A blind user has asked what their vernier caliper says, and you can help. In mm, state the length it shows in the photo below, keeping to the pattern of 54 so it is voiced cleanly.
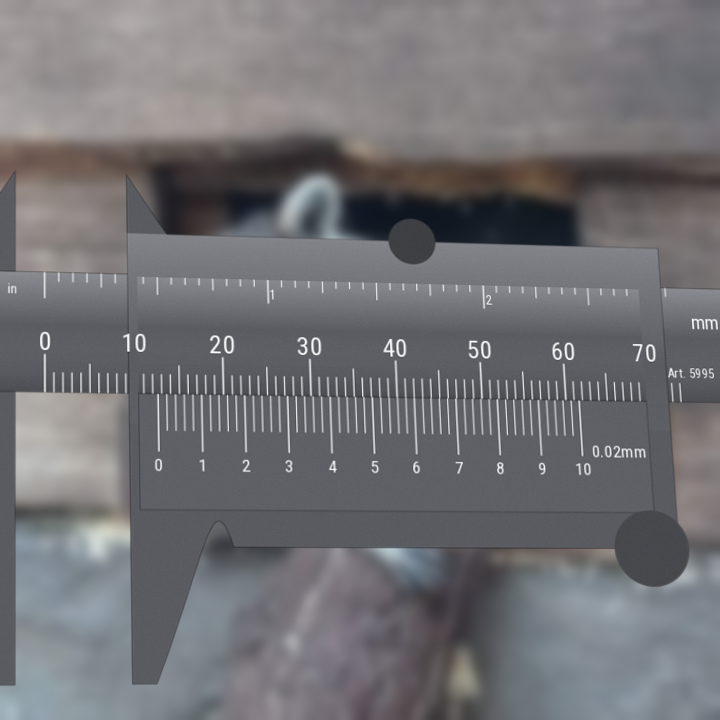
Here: 12.6
